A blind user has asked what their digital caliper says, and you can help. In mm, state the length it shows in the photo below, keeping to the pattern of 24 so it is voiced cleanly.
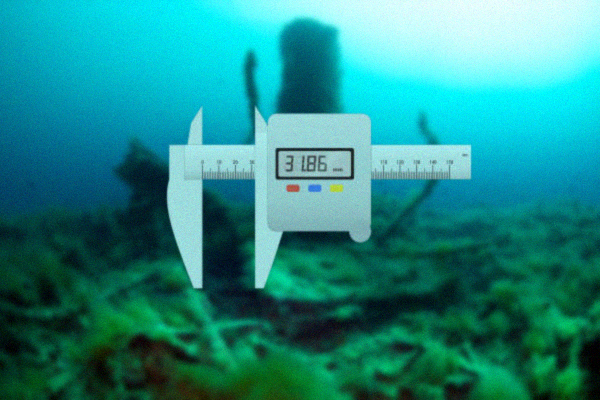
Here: 31.86
